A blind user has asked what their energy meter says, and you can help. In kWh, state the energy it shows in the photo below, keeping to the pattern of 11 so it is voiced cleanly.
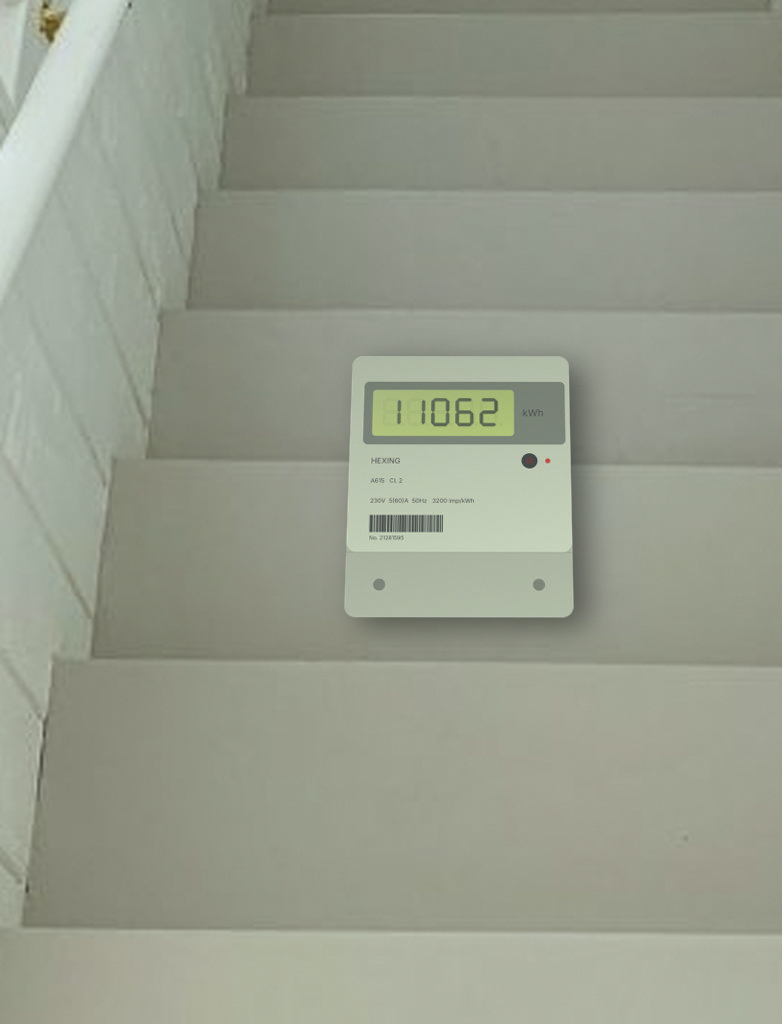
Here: 11062
